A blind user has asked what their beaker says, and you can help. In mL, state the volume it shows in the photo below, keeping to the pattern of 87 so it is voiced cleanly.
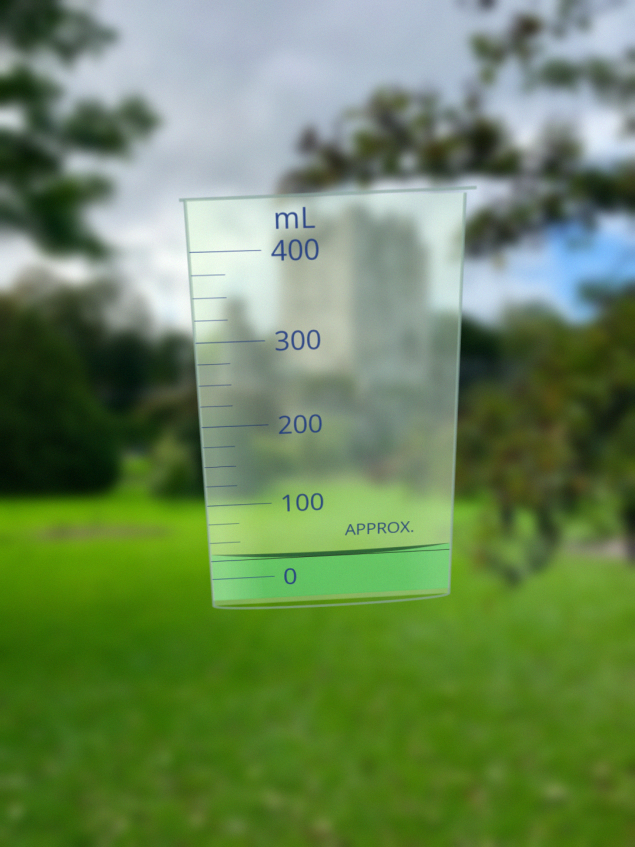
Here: 25
